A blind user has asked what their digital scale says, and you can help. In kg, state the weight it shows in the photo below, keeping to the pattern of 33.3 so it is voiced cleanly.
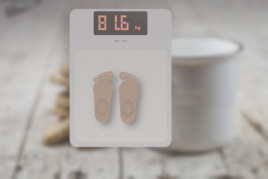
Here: 81.6
